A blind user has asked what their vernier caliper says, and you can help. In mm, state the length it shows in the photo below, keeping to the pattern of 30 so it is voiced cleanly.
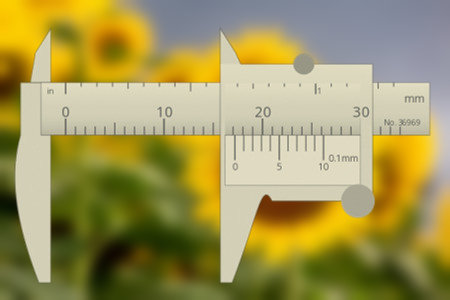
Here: 17.2
